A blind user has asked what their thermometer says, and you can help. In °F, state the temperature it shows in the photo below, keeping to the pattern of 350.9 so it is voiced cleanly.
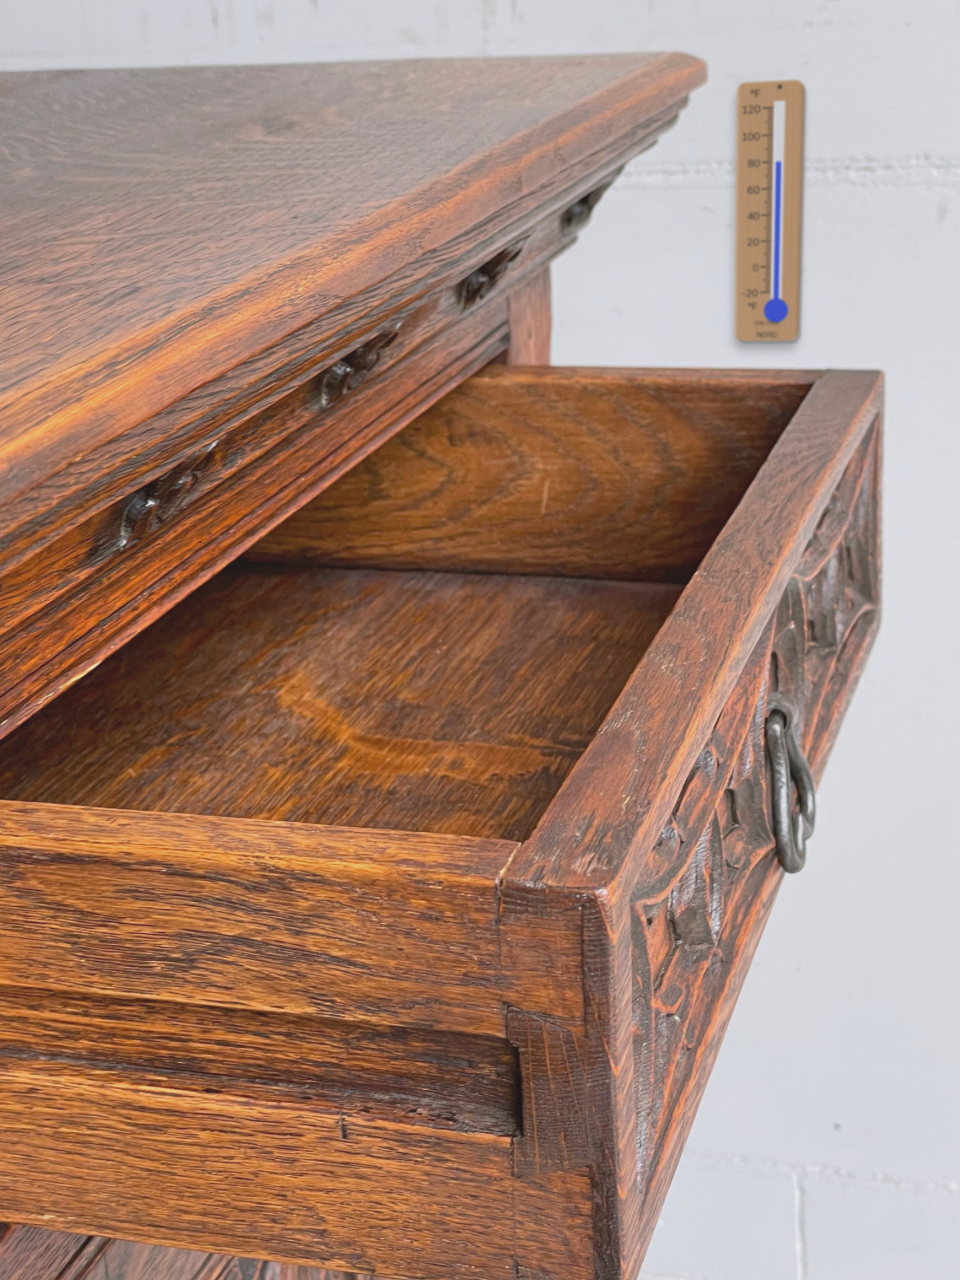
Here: 80
